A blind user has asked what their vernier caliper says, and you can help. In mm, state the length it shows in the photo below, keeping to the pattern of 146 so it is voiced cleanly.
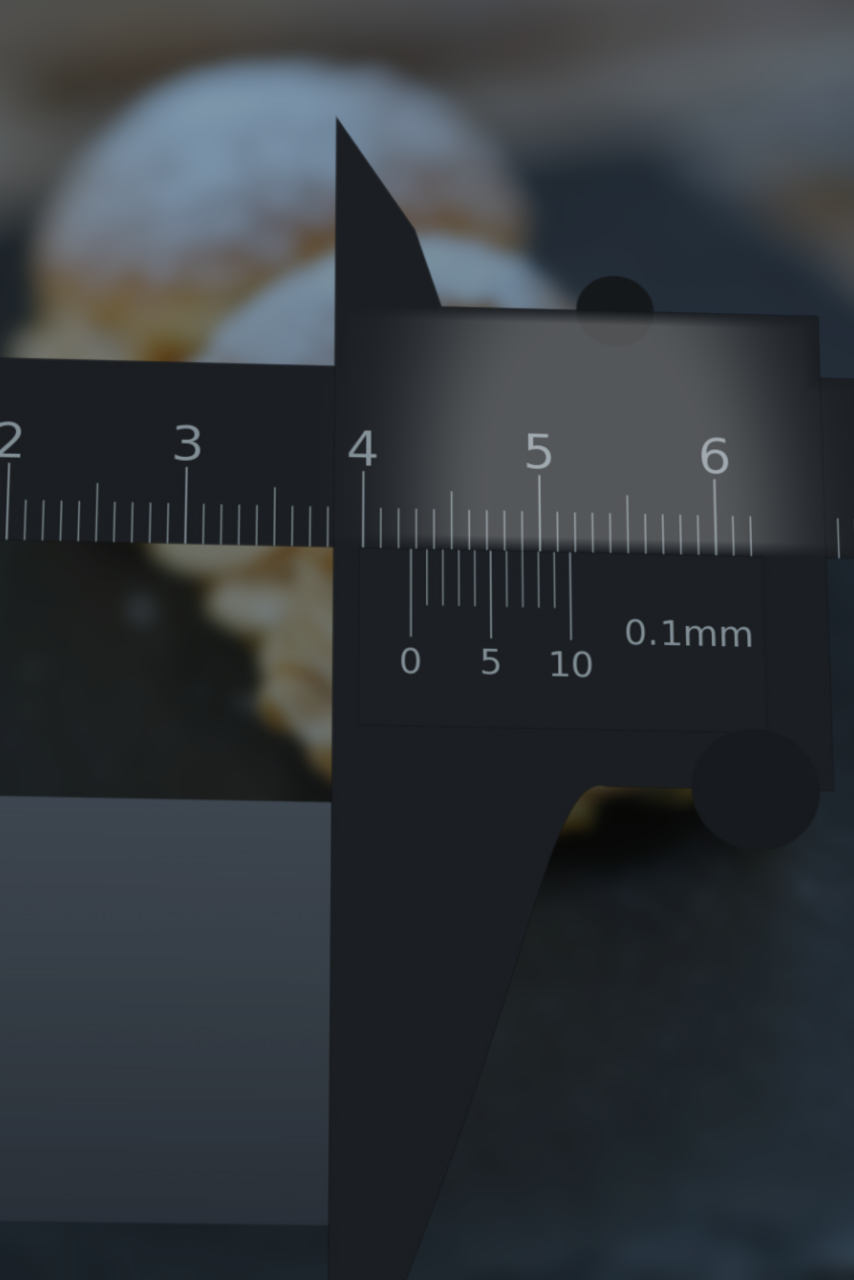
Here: 42.7
